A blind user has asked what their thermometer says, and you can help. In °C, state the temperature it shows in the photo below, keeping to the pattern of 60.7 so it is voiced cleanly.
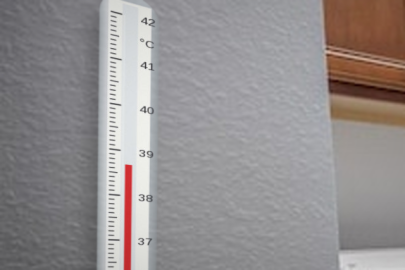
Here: 38.7
